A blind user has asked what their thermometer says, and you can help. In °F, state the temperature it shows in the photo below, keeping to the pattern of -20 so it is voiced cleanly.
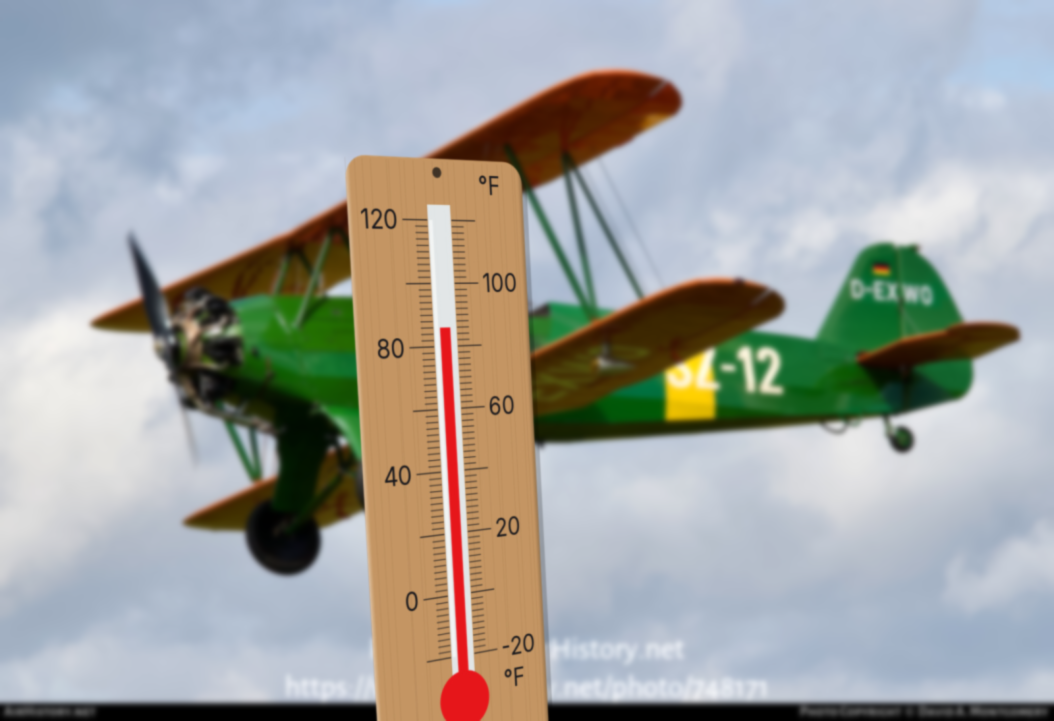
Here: 86
